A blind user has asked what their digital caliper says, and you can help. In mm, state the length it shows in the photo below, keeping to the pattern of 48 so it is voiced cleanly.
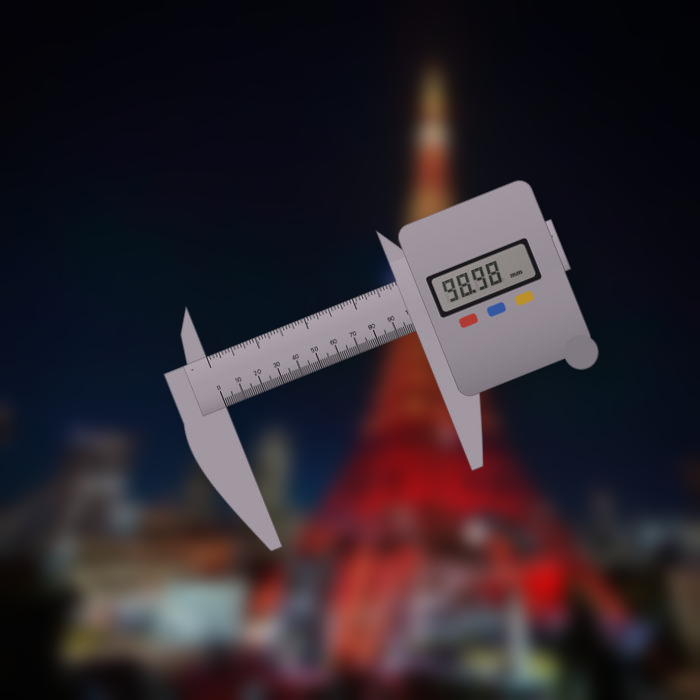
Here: 98.98
